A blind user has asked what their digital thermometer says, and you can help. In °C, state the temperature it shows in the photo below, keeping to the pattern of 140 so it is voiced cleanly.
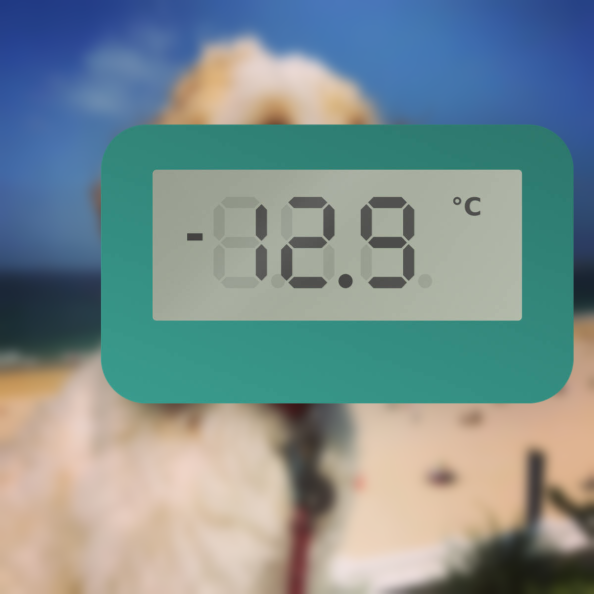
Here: -12.9
